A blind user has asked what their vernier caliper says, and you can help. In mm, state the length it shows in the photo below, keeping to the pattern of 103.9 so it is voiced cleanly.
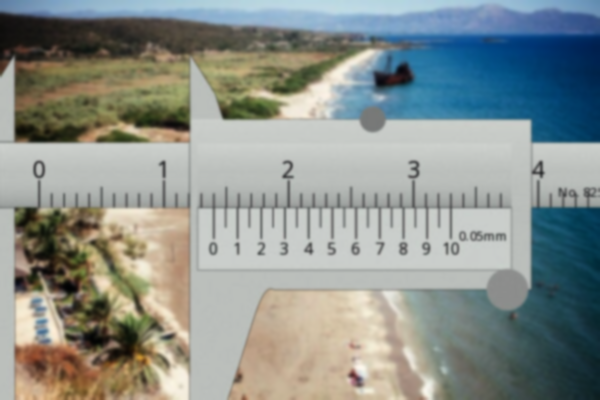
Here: 14.0
